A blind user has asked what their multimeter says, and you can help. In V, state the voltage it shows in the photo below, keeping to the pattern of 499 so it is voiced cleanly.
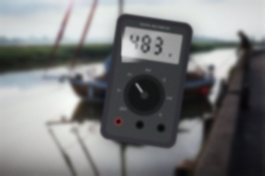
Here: 483
